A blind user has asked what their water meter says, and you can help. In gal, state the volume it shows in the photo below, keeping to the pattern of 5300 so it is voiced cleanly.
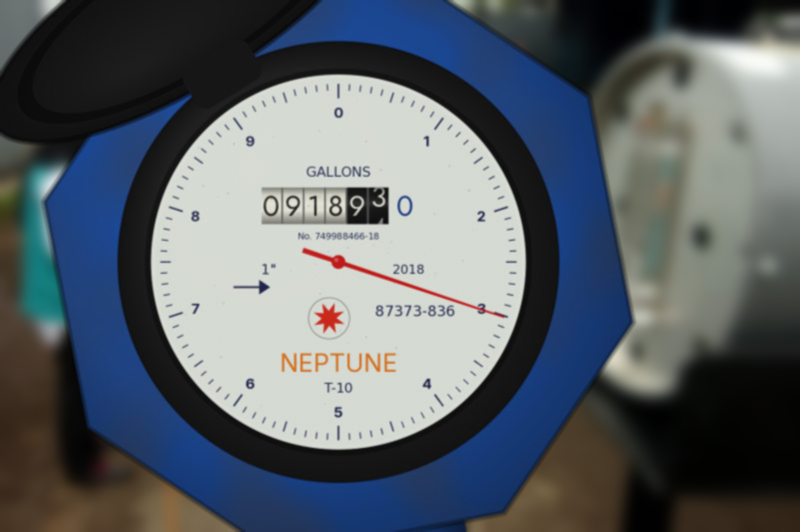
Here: 918933.0
